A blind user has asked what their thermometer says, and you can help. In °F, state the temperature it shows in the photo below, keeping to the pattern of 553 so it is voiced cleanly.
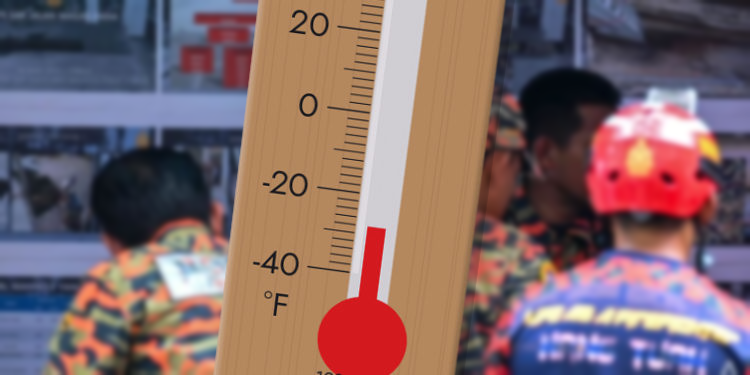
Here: -28
